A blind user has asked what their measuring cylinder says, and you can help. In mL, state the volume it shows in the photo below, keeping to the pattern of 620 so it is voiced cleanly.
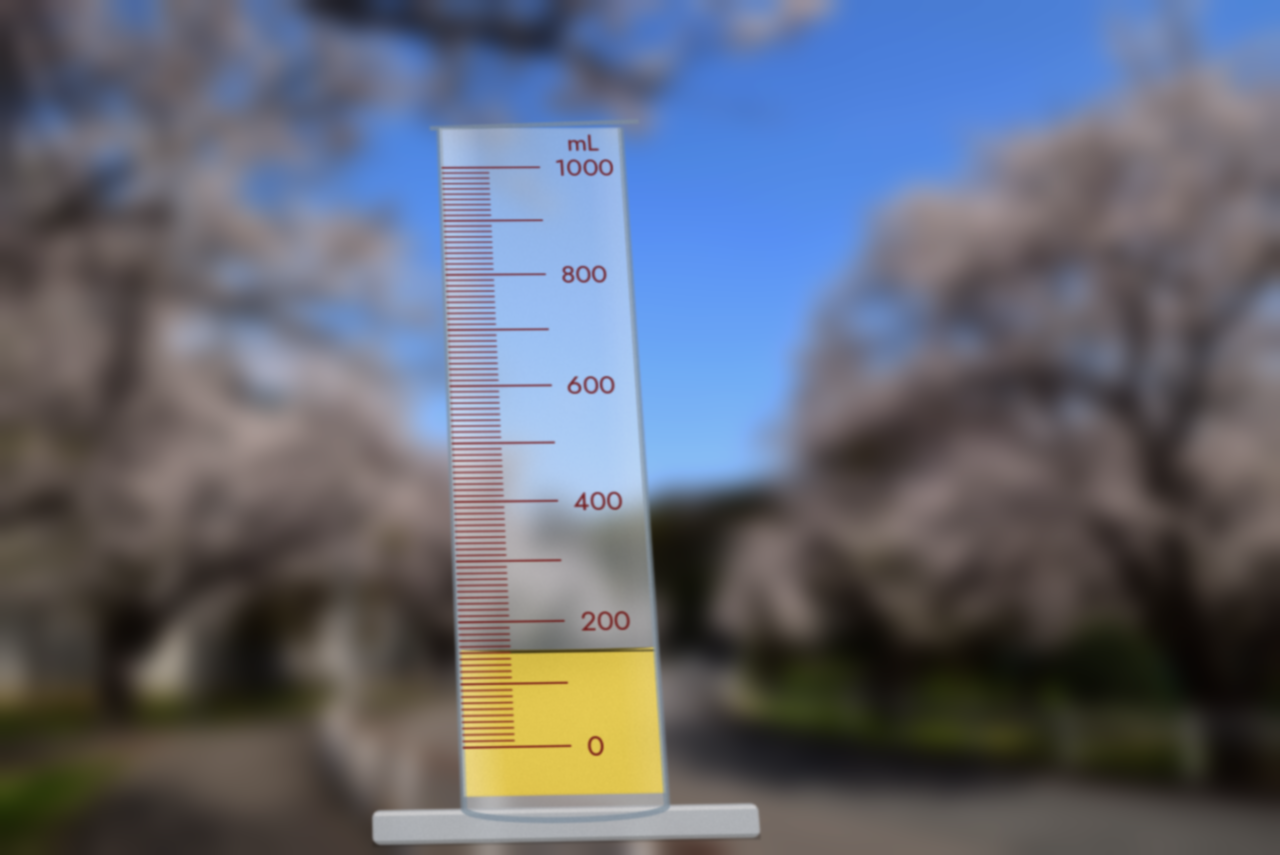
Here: 150
